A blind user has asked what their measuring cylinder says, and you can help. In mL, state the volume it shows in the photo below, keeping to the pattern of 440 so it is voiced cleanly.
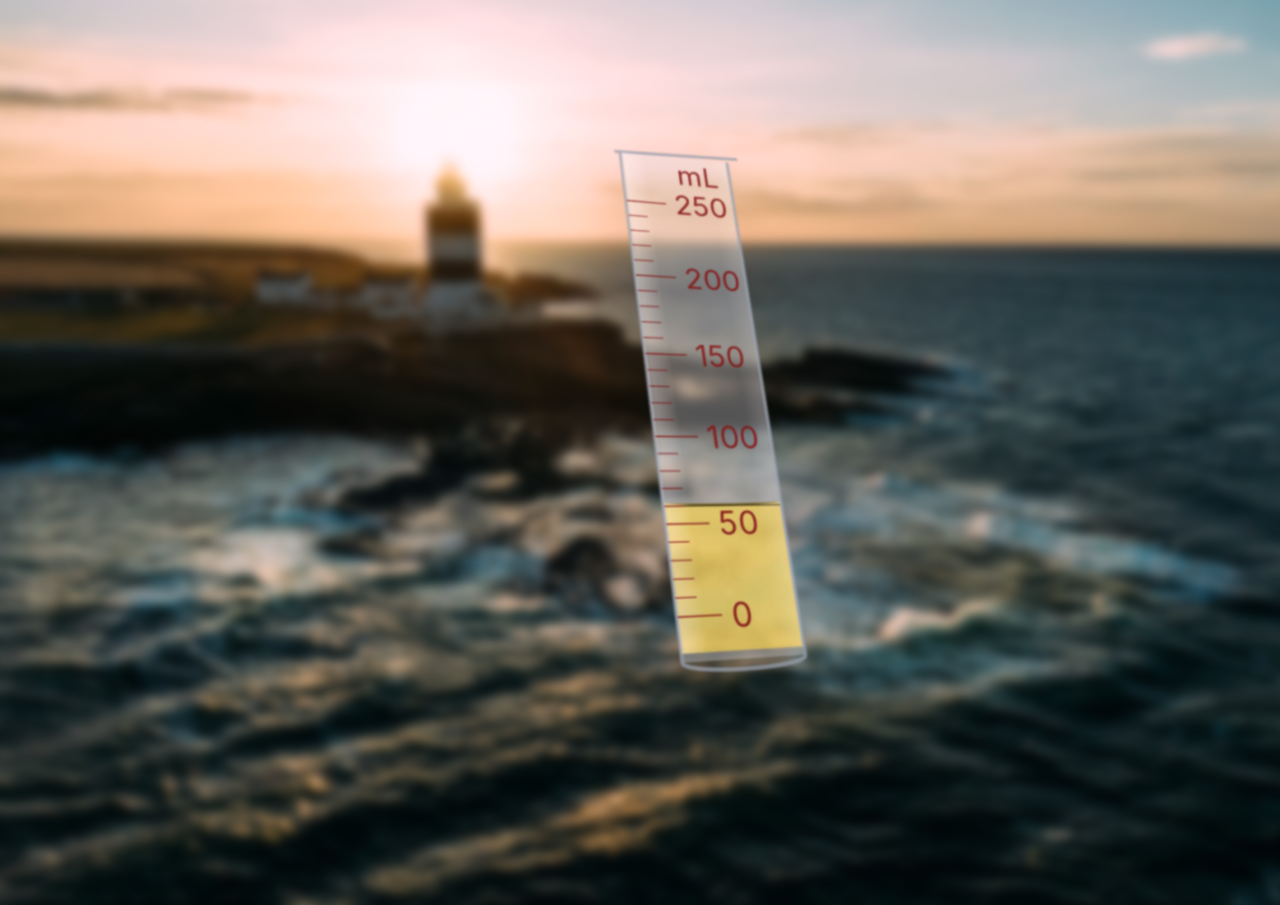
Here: 60
